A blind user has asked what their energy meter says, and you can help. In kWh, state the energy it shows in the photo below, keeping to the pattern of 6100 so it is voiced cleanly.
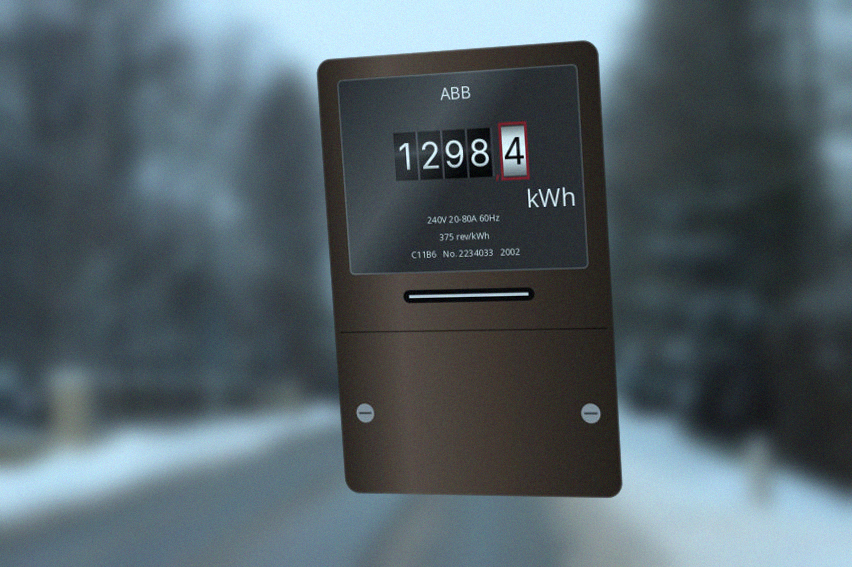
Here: 1298.4
